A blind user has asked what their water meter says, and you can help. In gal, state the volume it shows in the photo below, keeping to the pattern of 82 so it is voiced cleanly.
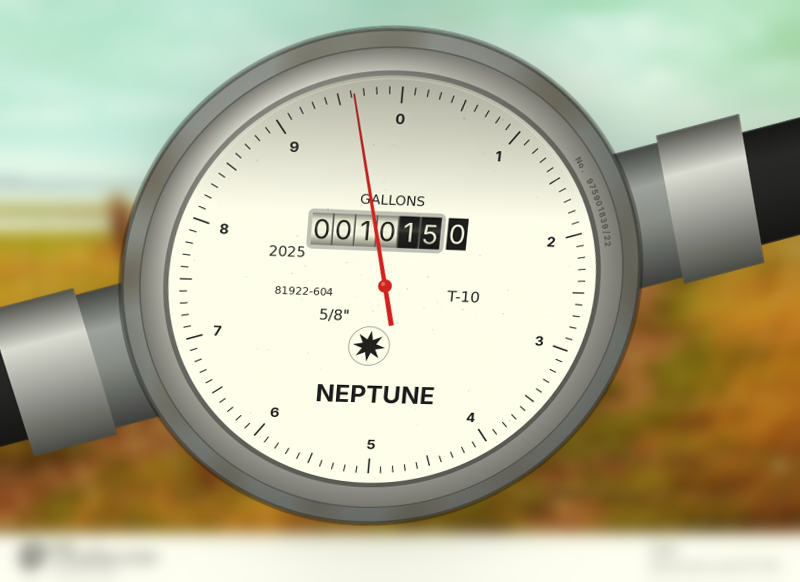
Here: 10149.6
